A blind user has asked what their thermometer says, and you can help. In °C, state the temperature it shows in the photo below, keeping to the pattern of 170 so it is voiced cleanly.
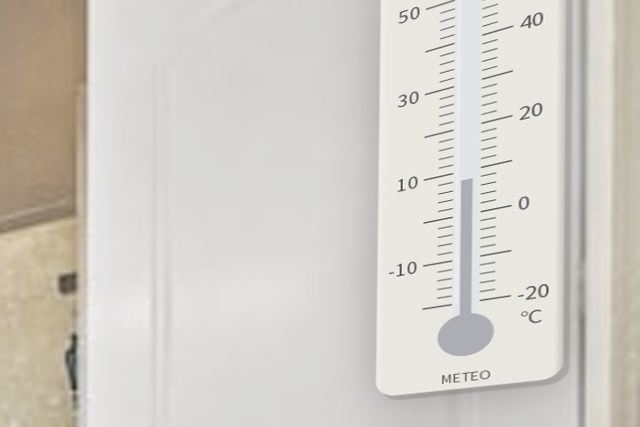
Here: 8
